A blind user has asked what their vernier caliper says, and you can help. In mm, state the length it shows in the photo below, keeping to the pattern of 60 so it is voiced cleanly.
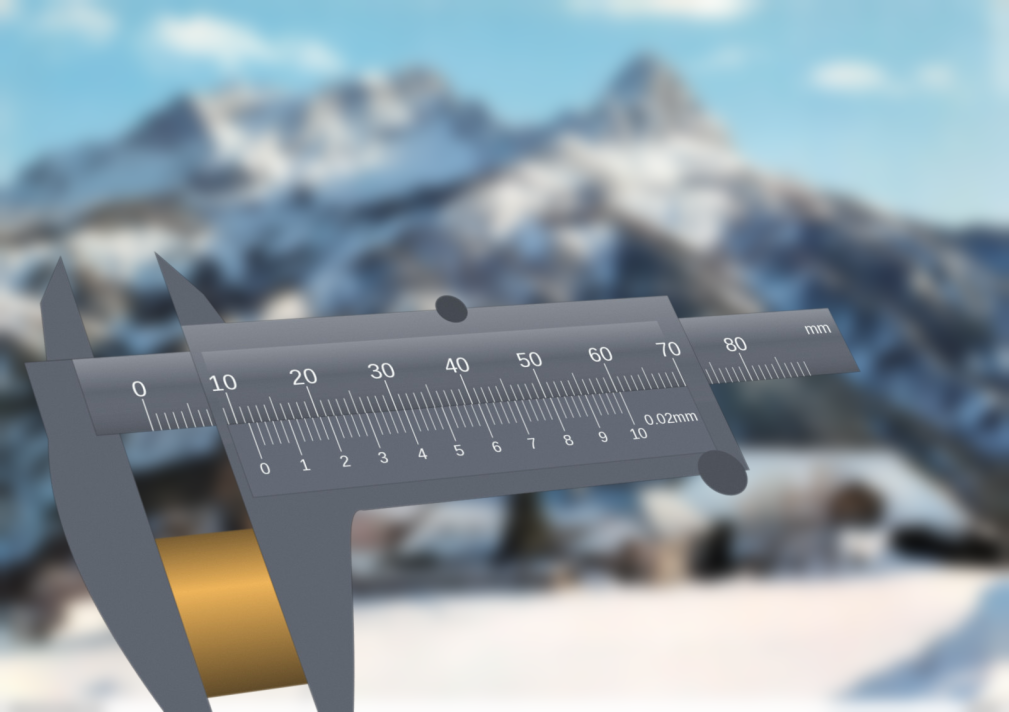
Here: 11.4
